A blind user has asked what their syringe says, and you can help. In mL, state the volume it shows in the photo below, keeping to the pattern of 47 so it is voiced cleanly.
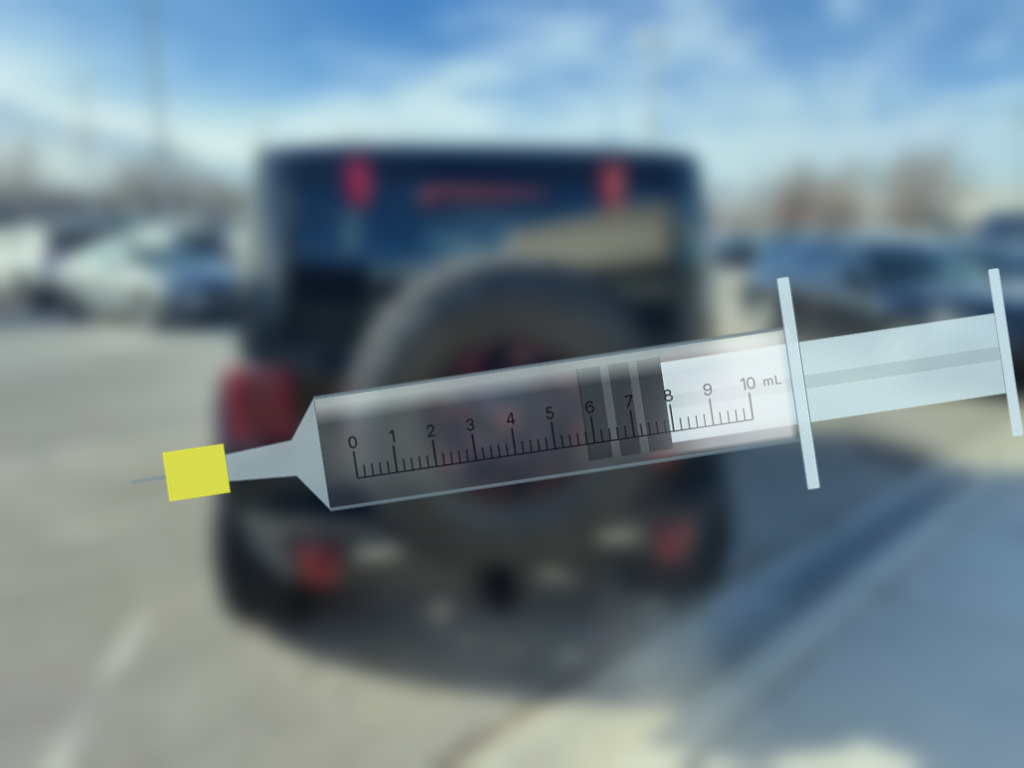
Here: 5.8
